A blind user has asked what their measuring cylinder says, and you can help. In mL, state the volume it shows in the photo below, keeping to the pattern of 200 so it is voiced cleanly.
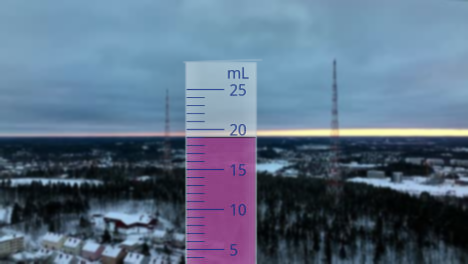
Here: 19
